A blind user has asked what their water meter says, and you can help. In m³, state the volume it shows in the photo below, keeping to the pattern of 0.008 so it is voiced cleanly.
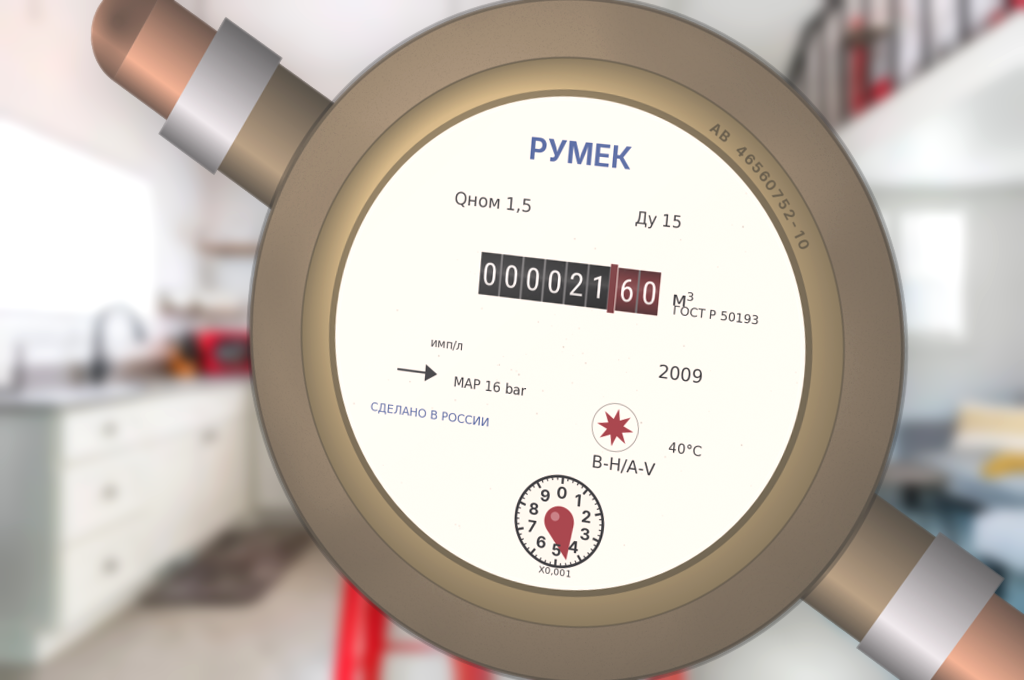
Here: 21.604
